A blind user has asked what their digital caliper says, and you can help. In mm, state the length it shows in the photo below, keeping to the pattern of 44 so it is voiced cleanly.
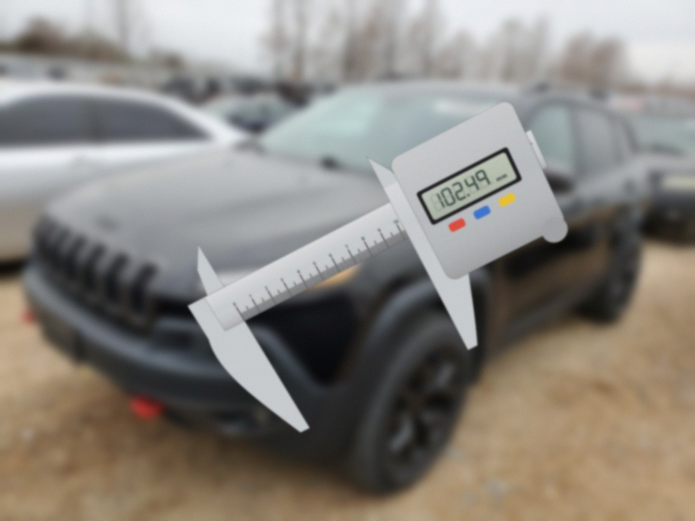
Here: 102.49
